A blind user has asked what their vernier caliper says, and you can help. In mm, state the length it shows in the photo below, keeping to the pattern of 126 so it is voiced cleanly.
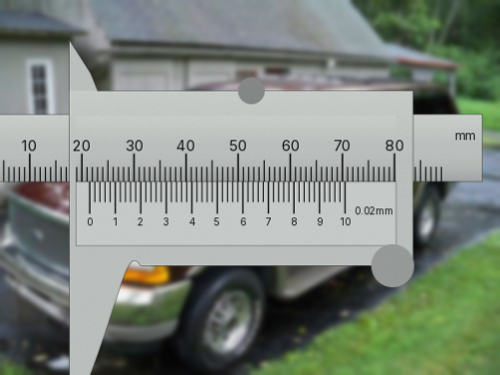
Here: 21.5
